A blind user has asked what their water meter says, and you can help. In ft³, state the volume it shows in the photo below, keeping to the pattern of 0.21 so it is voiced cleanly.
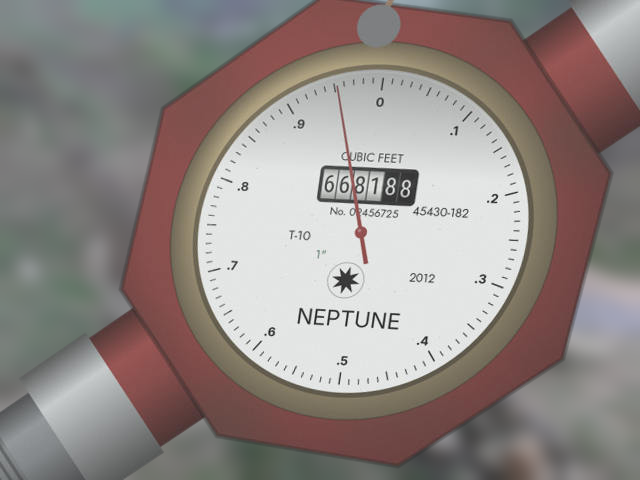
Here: 668187.95
